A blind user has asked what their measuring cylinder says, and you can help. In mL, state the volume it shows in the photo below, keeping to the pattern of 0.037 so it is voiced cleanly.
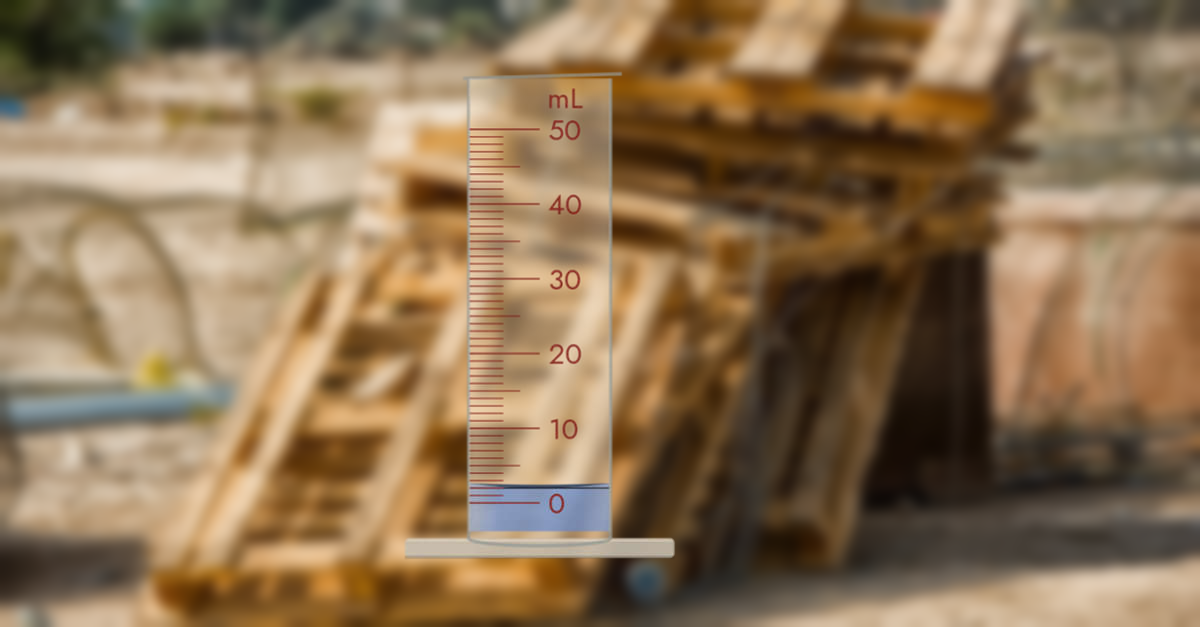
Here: 2
